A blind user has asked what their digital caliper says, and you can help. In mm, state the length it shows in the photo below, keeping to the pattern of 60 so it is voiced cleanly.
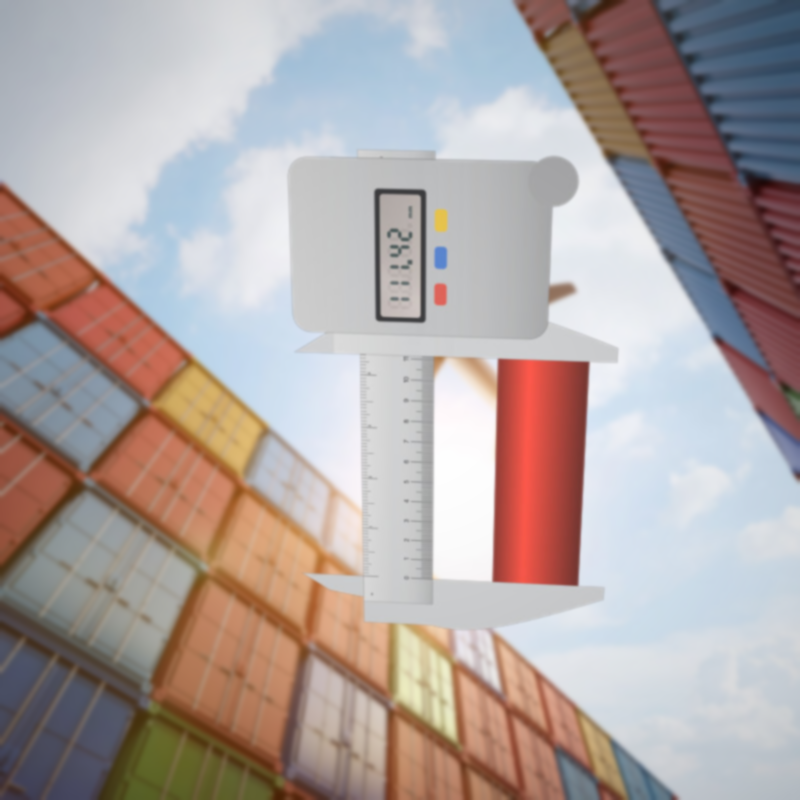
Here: 111.42
